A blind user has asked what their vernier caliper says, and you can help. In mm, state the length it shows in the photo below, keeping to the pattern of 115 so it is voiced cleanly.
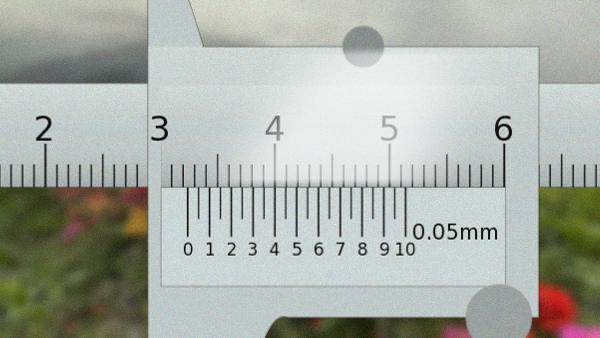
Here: 32.4
